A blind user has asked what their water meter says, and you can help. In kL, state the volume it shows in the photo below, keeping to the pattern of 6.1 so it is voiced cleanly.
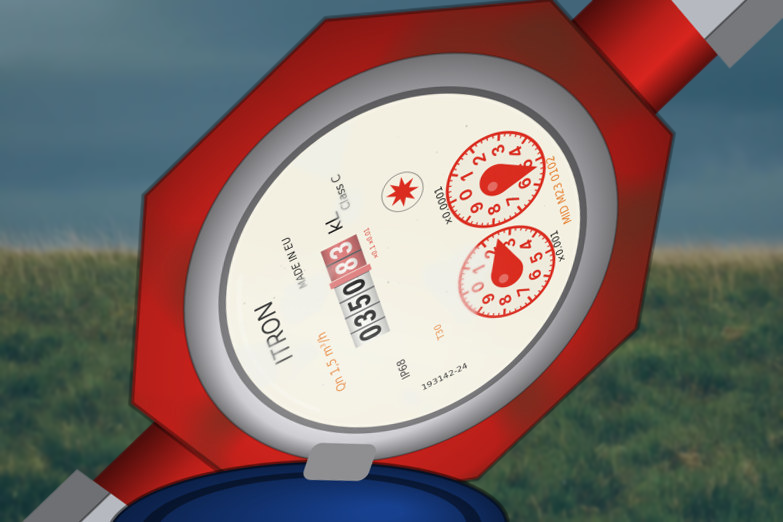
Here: 350.8325
